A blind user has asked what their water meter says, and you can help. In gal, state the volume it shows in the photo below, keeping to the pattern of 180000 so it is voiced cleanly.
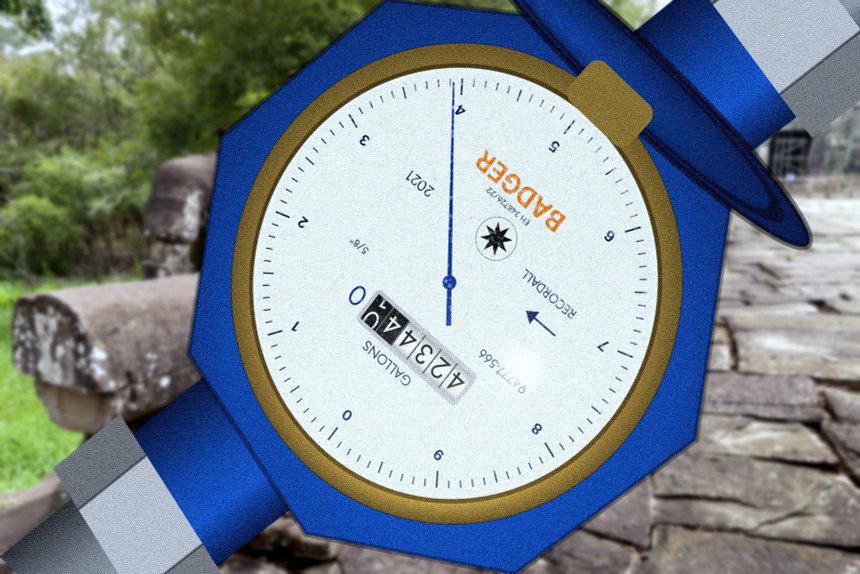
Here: 4234403.9
